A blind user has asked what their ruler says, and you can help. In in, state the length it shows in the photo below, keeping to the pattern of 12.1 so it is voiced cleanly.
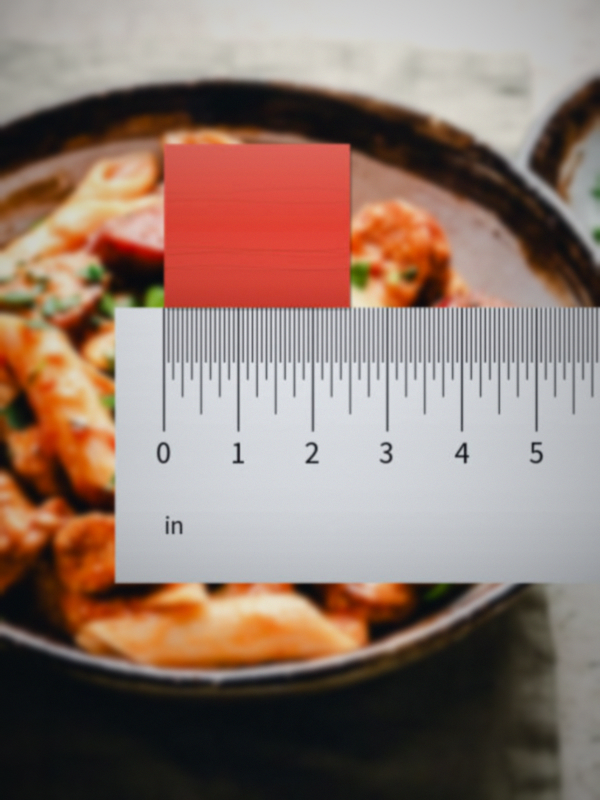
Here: 2.5
